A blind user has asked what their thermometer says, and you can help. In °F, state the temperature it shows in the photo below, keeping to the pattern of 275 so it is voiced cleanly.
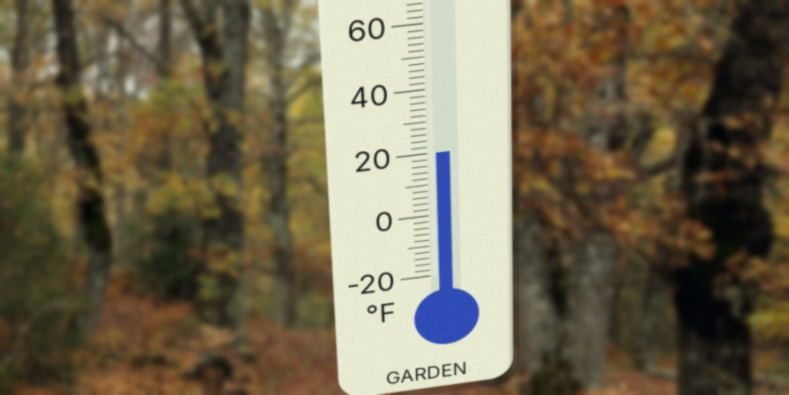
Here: 20
